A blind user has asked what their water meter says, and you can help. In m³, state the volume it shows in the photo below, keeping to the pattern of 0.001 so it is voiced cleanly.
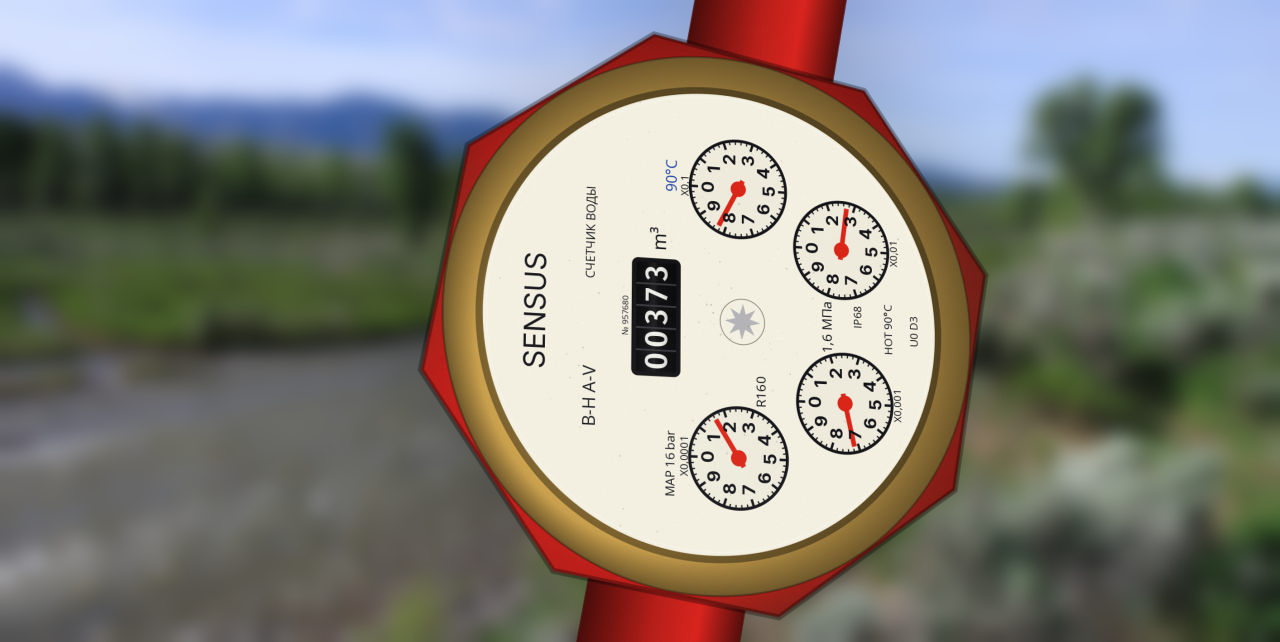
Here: 373.8271
